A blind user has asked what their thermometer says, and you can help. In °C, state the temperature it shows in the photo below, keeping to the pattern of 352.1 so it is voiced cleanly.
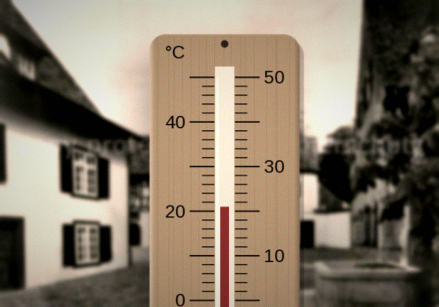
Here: 21
